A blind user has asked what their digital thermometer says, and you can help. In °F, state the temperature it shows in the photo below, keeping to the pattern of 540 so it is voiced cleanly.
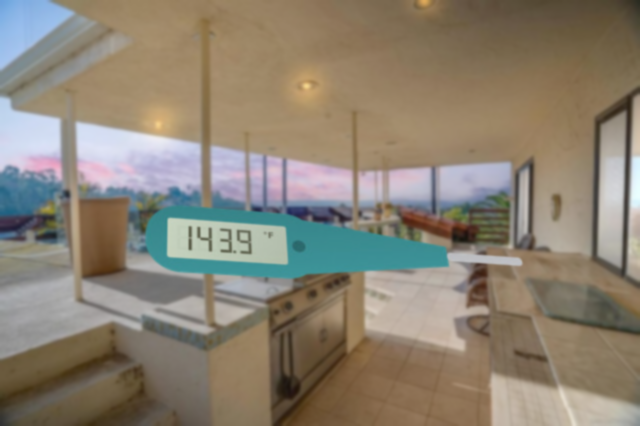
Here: 143.9
